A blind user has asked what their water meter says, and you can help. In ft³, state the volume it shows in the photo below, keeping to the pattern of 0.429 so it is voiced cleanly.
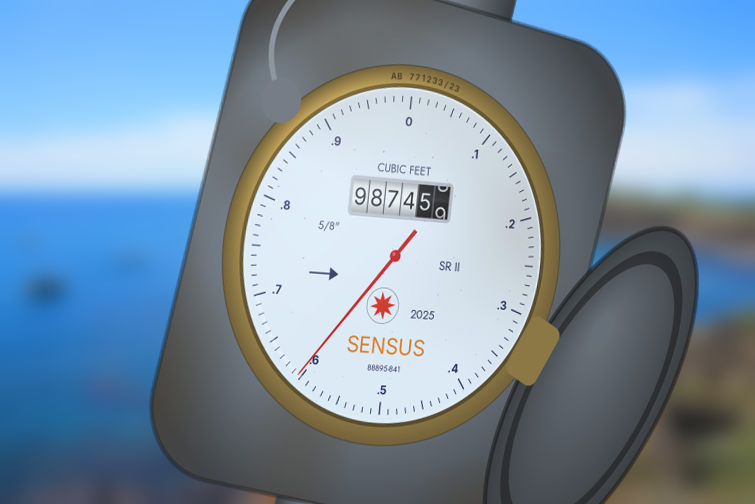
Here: 987458.60
